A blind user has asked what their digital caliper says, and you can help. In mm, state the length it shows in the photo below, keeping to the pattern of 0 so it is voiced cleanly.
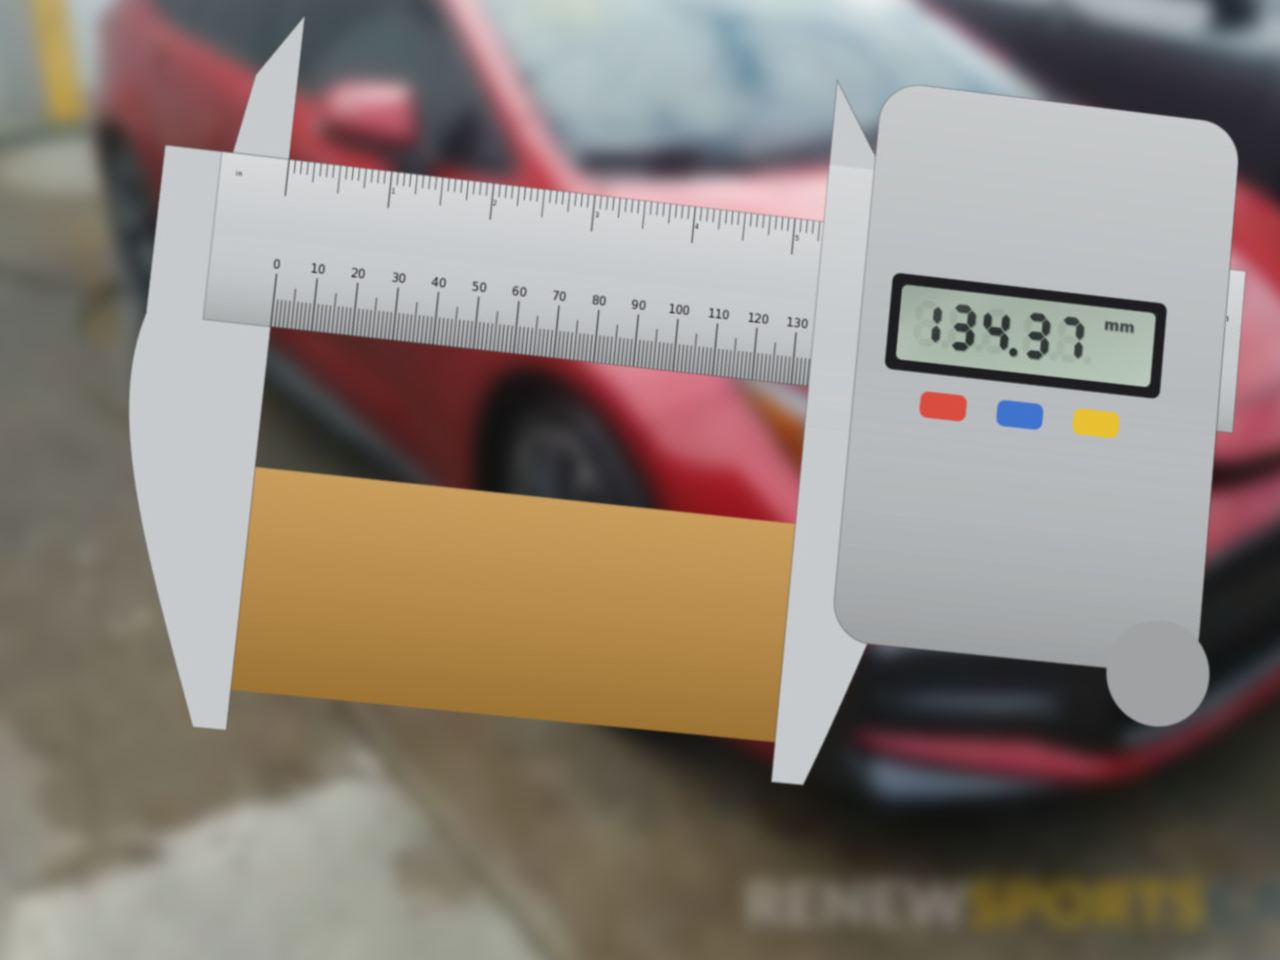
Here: 134.37
